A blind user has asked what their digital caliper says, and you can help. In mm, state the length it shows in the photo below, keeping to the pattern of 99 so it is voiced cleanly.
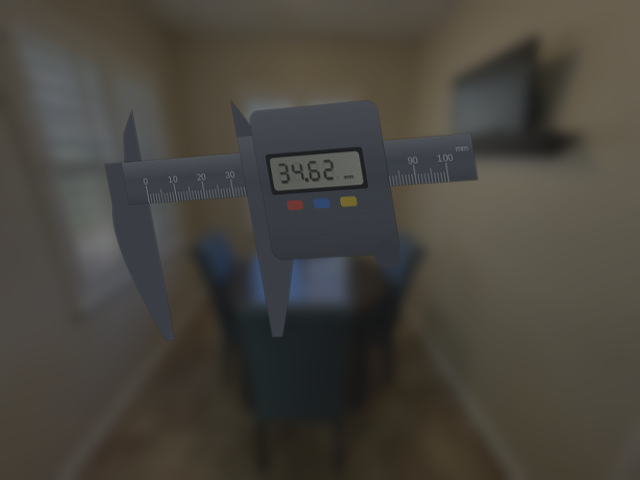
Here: 34.62
